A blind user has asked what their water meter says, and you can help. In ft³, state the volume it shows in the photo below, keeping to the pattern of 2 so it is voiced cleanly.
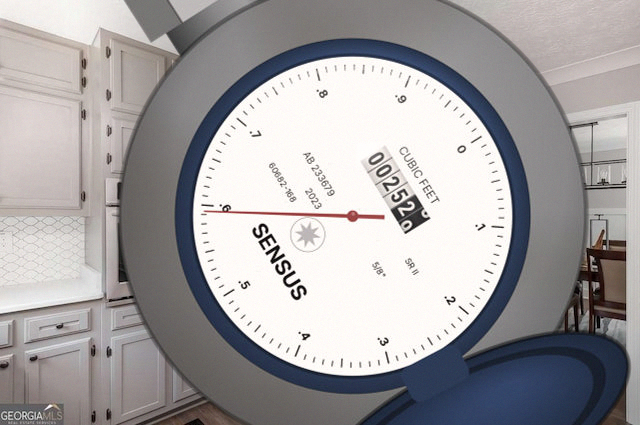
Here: 2528.59
